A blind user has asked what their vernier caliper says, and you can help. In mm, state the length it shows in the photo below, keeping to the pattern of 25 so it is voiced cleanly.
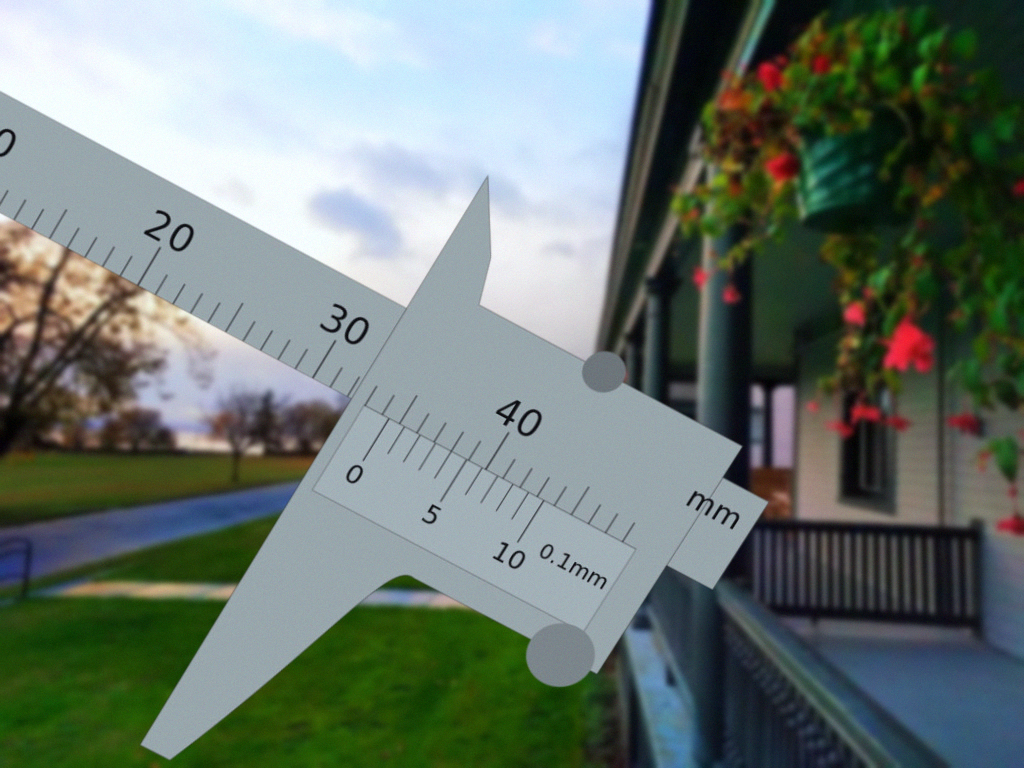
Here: 34.4
